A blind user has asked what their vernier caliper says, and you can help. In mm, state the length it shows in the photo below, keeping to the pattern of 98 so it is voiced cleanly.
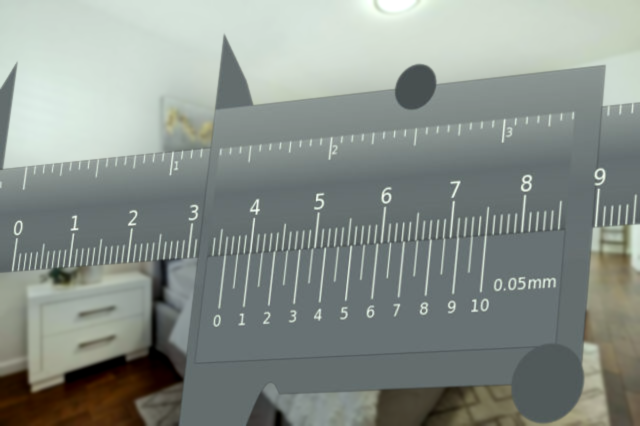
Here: 36.0
